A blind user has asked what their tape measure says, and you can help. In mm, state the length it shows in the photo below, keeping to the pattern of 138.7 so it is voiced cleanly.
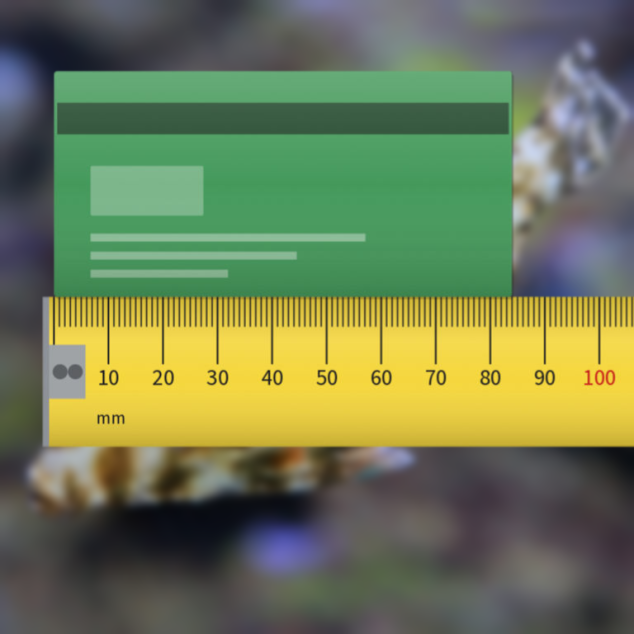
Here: 84
